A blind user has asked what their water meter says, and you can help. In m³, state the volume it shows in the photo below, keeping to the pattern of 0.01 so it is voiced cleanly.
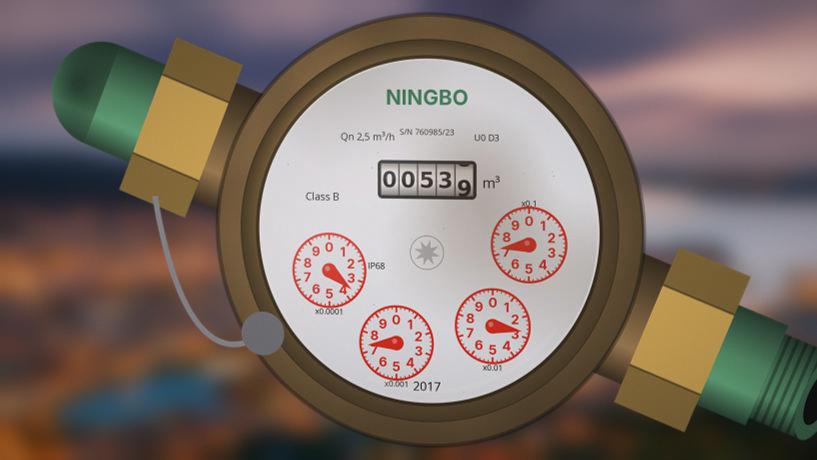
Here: 538.7273
